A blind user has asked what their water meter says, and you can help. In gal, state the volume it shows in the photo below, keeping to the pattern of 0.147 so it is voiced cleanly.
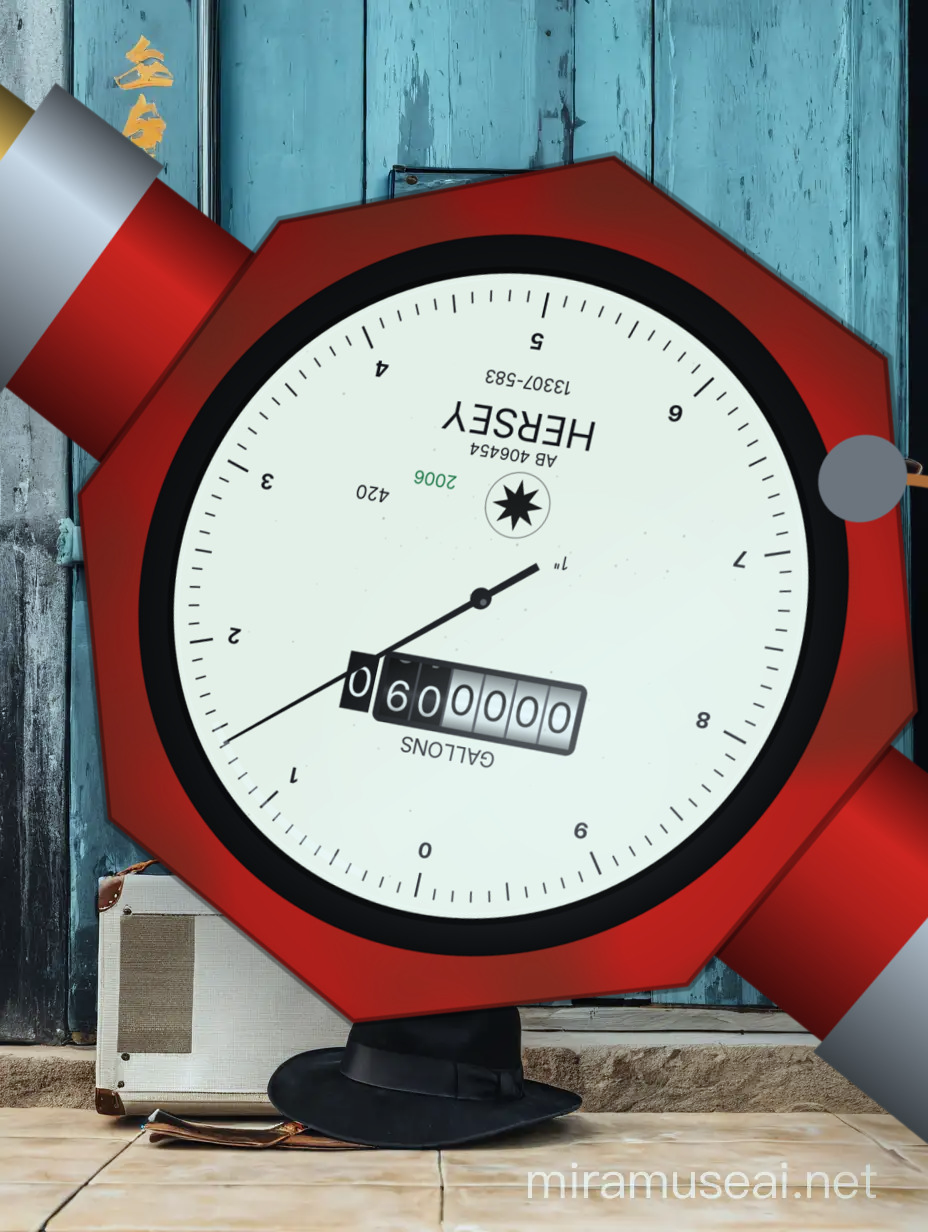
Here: 91.4
